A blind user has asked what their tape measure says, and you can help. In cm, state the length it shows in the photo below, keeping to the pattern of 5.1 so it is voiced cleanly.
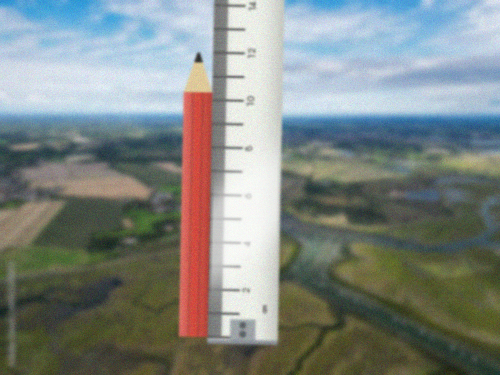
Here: 12
